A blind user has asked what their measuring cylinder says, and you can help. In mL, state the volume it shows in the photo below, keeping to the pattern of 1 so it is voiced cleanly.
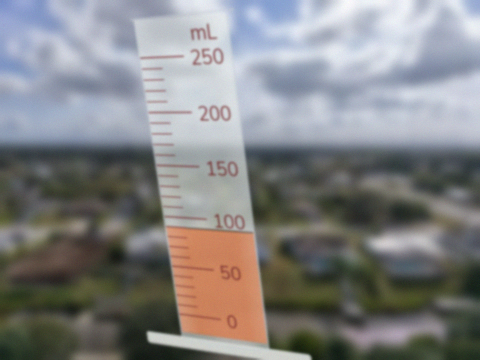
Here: 90
